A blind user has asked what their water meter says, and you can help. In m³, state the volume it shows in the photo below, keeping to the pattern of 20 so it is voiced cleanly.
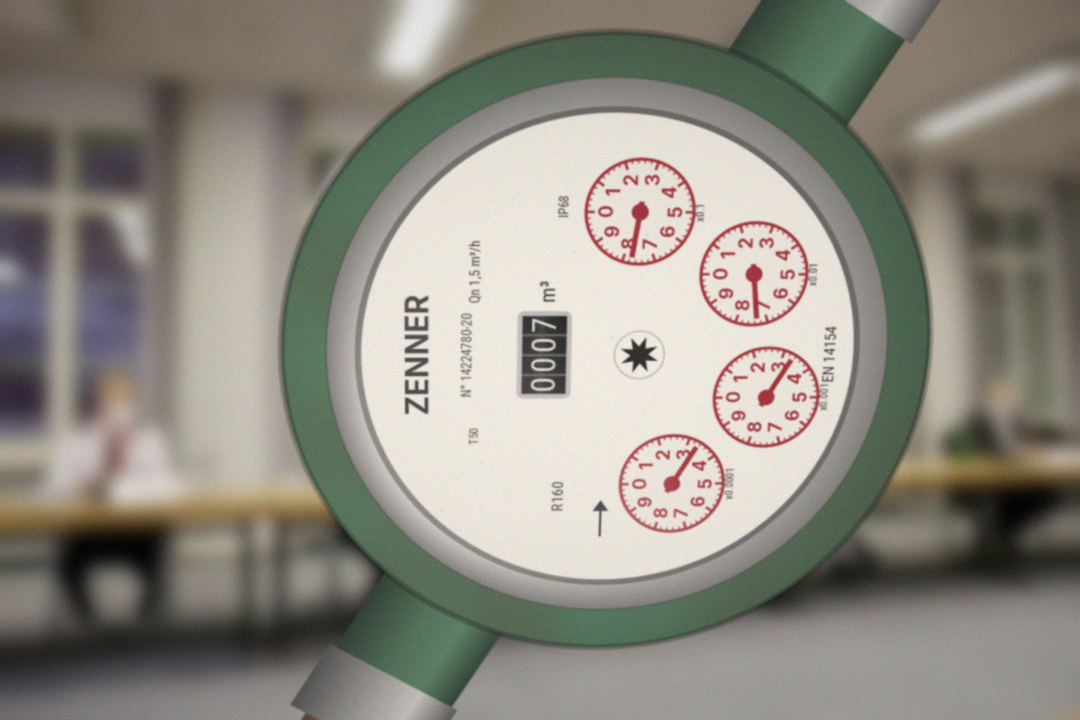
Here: 7.7733
